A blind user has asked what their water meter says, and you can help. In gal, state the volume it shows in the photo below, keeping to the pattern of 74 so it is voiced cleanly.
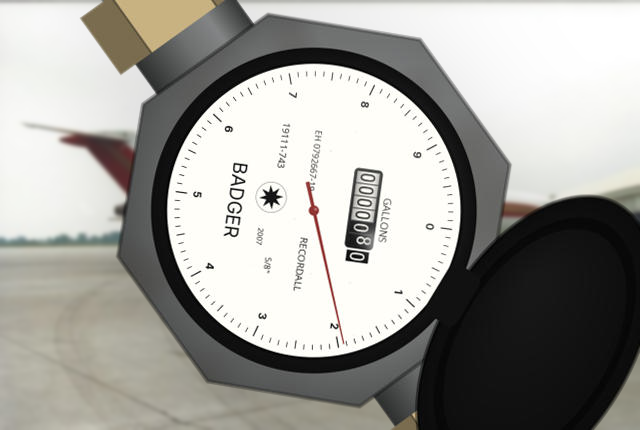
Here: 81.9
